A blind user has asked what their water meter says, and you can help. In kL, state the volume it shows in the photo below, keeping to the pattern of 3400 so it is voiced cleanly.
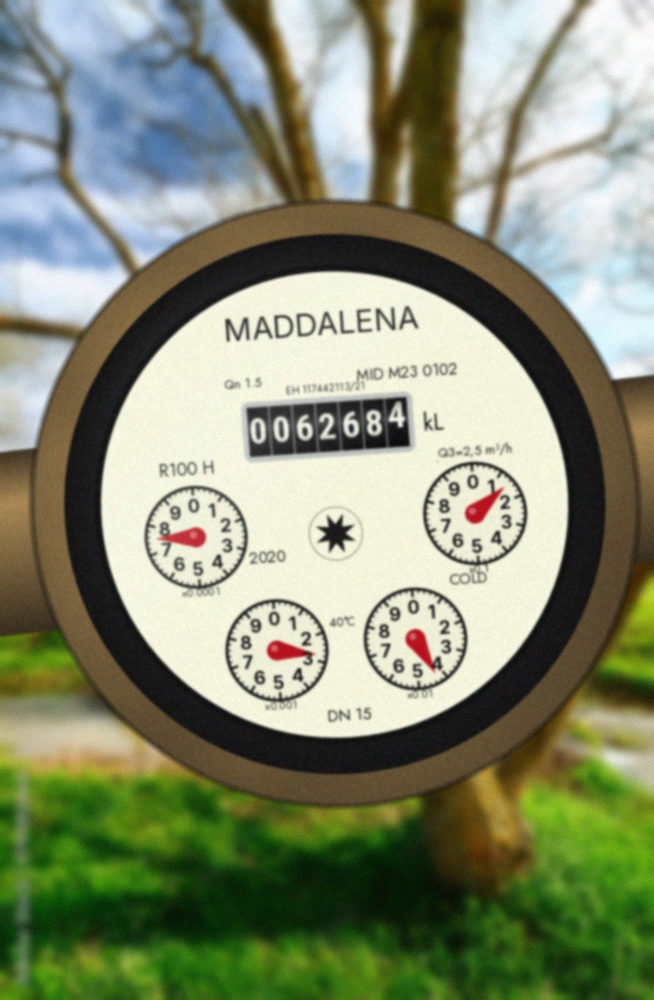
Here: 62684.1427
